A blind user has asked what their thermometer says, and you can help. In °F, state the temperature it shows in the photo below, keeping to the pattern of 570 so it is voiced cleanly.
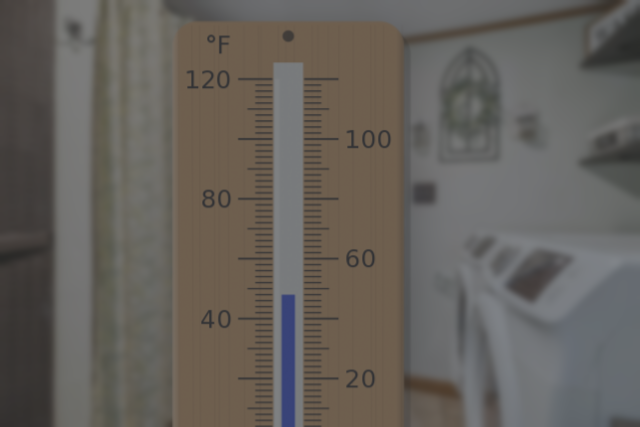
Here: 48
